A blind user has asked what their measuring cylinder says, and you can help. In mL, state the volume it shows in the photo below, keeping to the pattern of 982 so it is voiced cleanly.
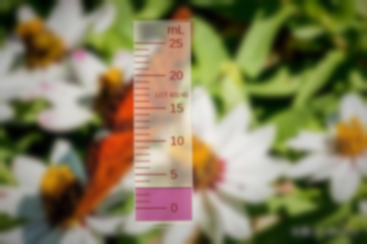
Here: 3
